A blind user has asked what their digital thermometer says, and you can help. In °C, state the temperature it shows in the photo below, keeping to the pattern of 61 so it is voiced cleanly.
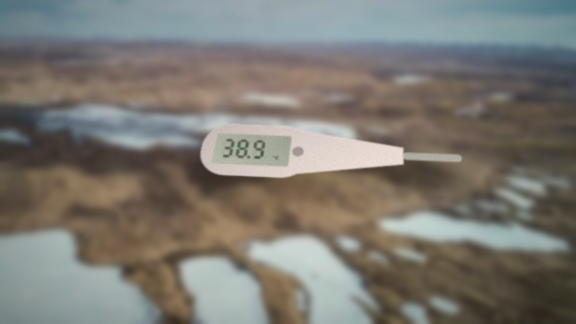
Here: 38.9
